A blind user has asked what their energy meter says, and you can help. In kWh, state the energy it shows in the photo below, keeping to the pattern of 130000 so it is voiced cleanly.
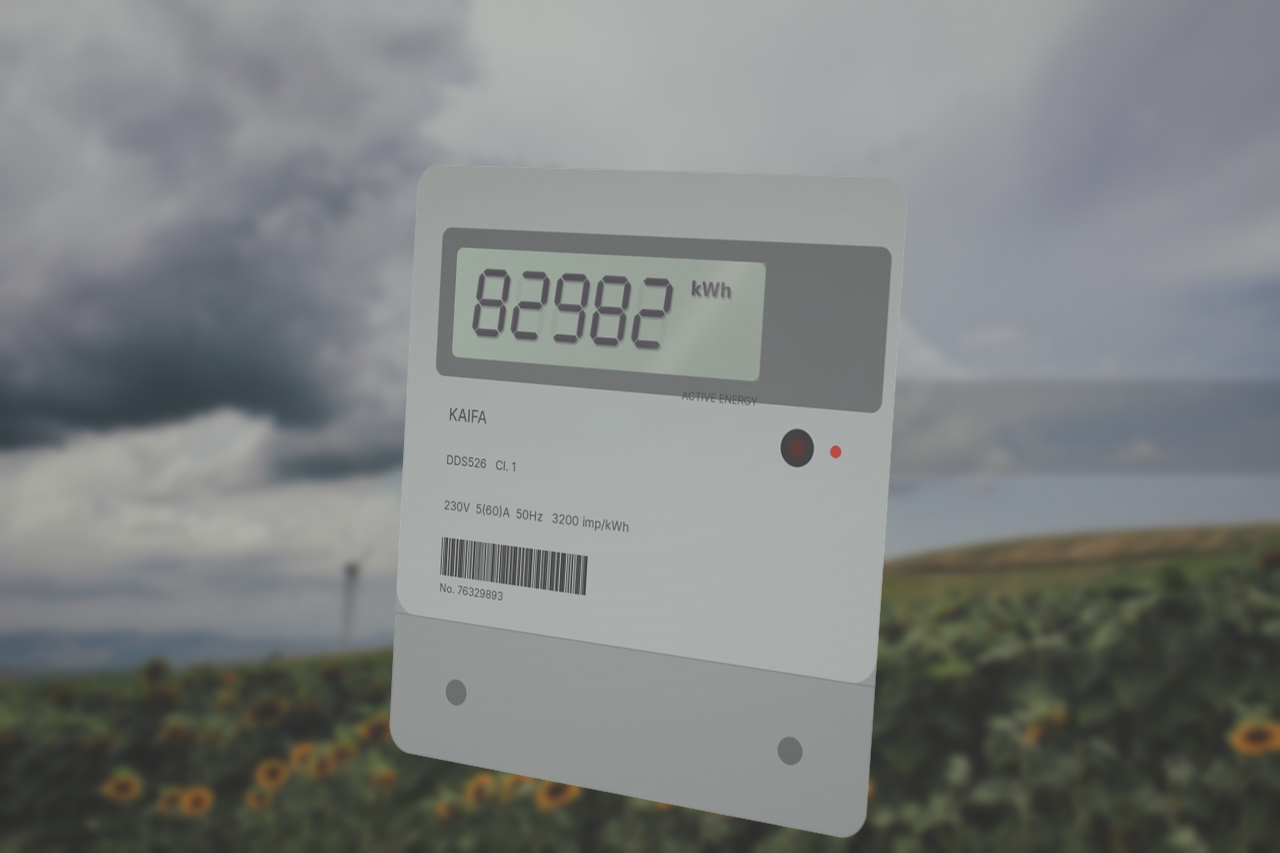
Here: 82982
